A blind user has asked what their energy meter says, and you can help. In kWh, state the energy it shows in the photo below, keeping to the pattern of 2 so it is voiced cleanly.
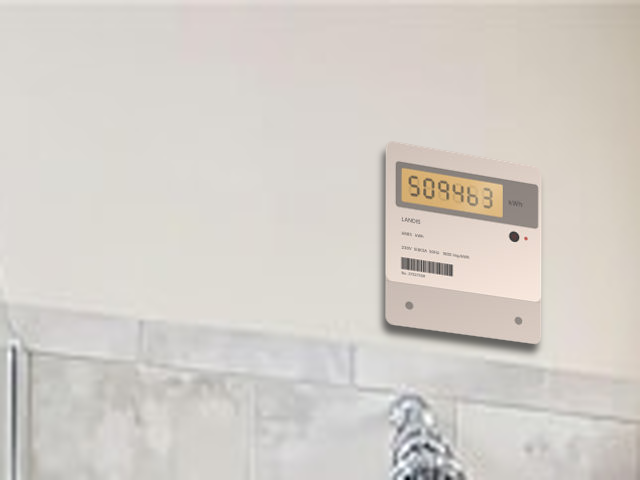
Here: 509463
